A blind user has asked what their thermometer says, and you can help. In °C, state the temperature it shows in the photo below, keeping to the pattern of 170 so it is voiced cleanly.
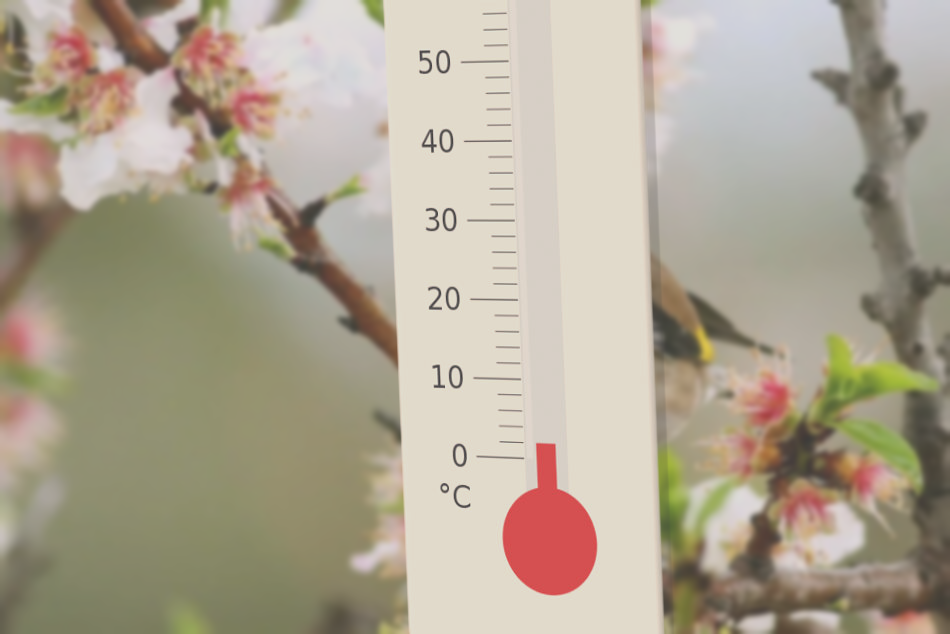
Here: 2
